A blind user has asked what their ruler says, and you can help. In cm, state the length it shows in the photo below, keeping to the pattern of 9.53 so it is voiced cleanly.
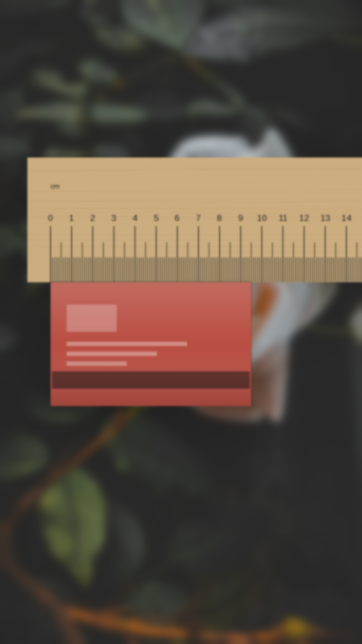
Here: 9.5
